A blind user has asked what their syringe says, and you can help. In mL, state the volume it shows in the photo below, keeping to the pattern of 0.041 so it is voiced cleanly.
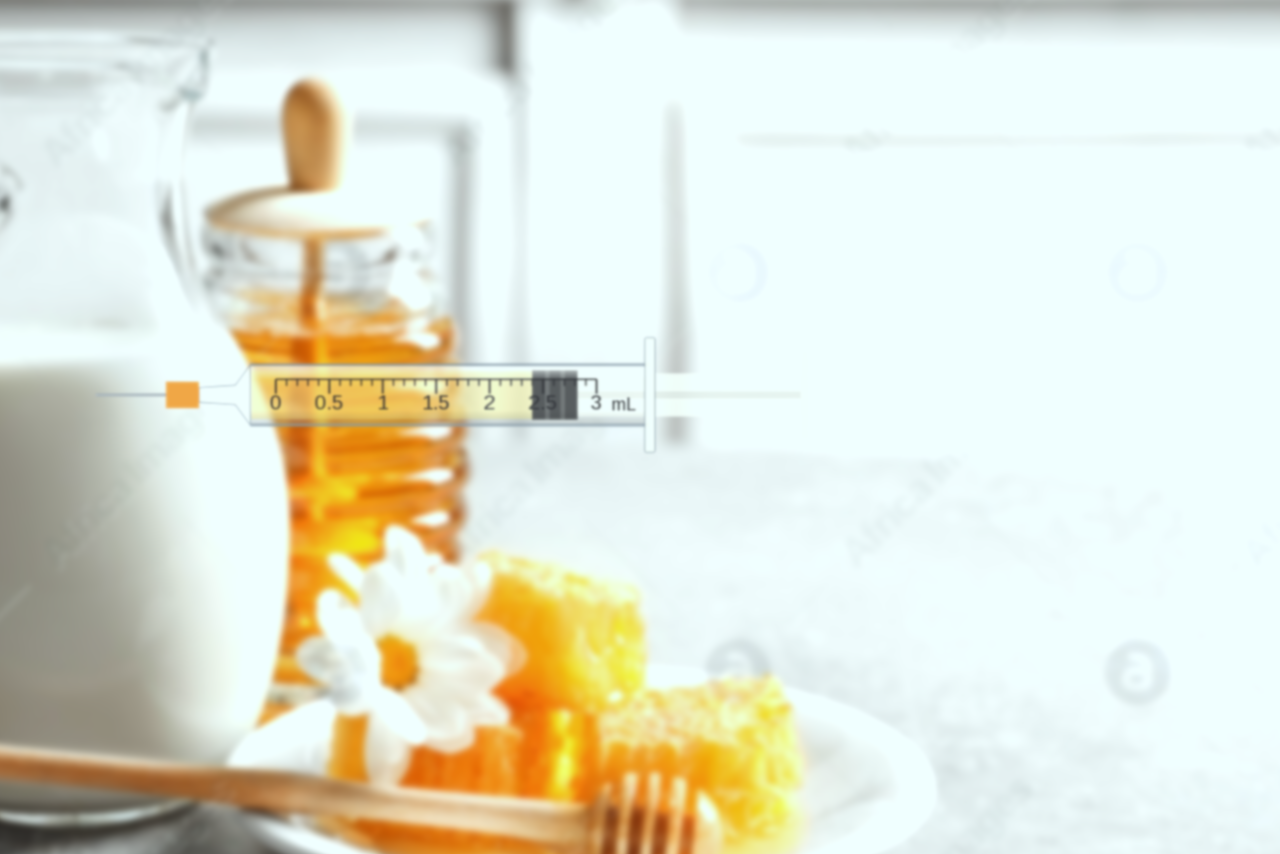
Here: 2.4
